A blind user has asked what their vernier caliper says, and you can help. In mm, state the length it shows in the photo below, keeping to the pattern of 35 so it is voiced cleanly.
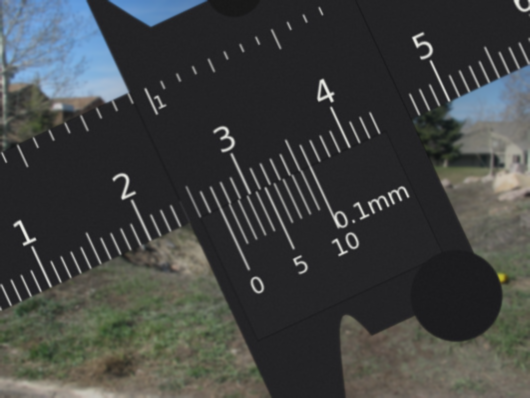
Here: 27.0
